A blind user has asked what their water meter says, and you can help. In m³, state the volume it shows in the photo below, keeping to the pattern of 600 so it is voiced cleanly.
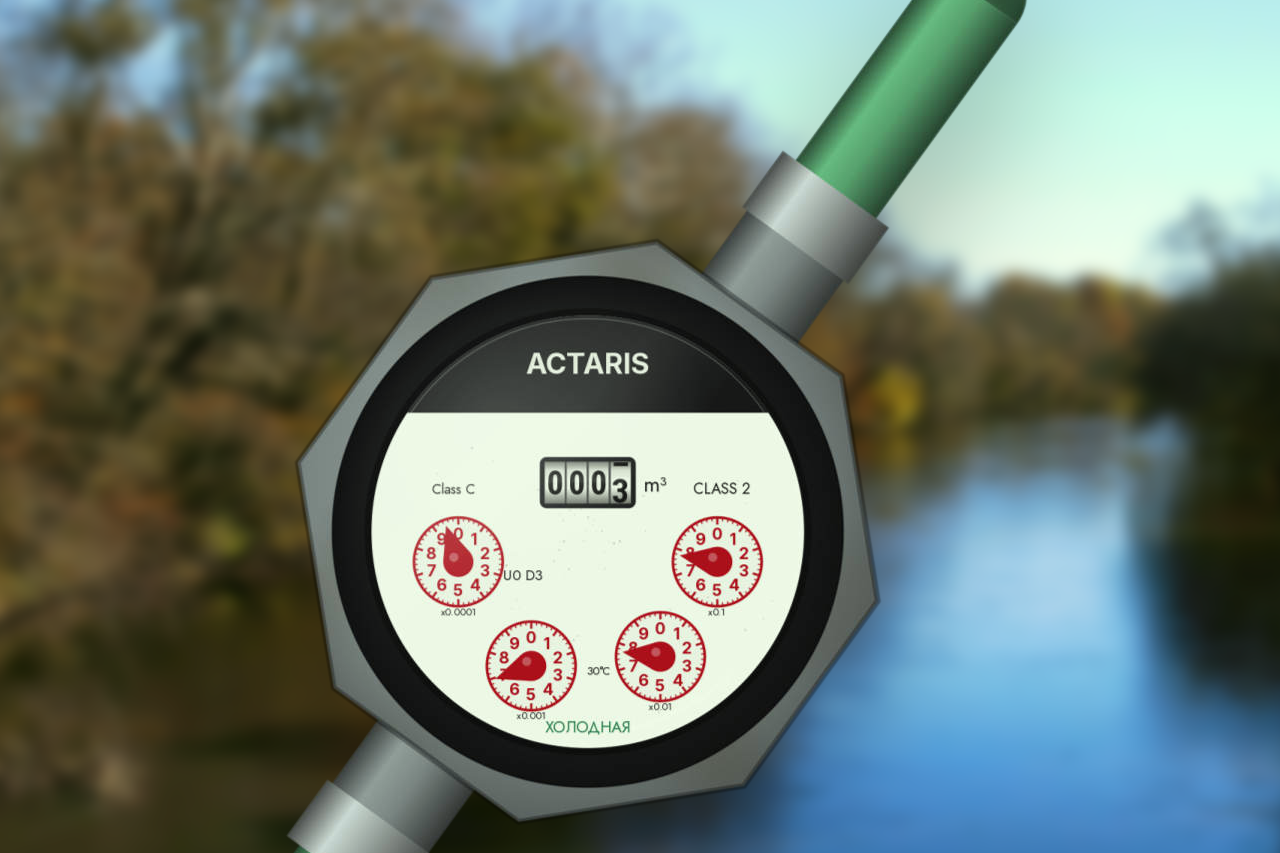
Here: 2.7769
